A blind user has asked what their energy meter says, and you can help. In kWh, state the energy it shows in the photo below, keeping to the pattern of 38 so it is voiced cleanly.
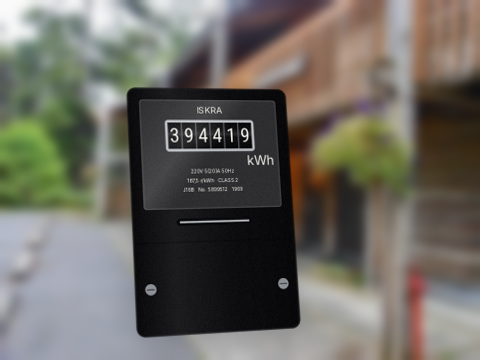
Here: 394419
